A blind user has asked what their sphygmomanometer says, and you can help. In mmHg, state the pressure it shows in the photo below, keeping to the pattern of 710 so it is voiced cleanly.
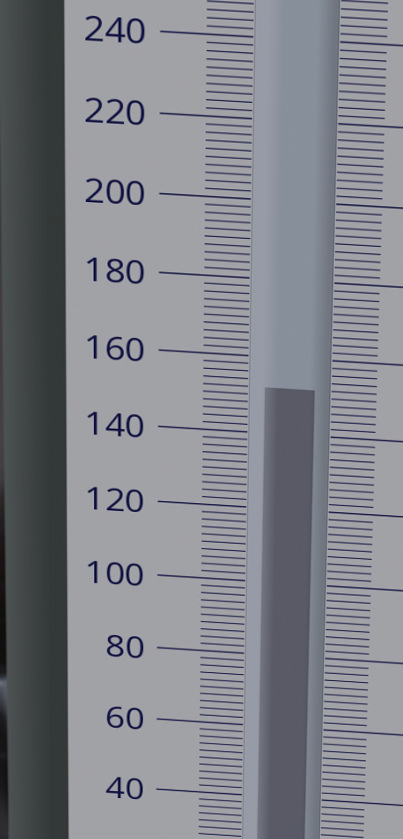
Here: 152
